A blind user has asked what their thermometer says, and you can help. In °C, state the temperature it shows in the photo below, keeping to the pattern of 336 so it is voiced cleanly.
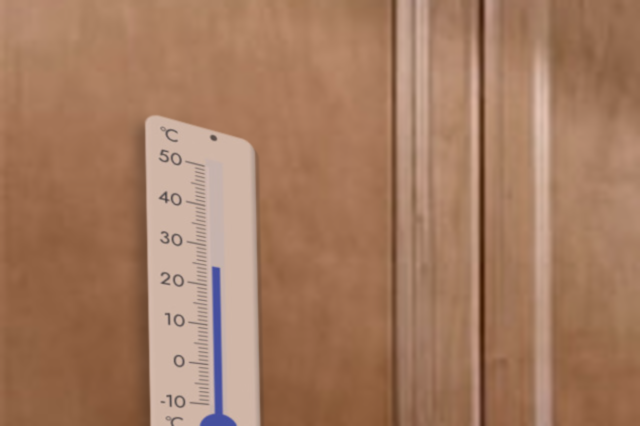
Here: 25
